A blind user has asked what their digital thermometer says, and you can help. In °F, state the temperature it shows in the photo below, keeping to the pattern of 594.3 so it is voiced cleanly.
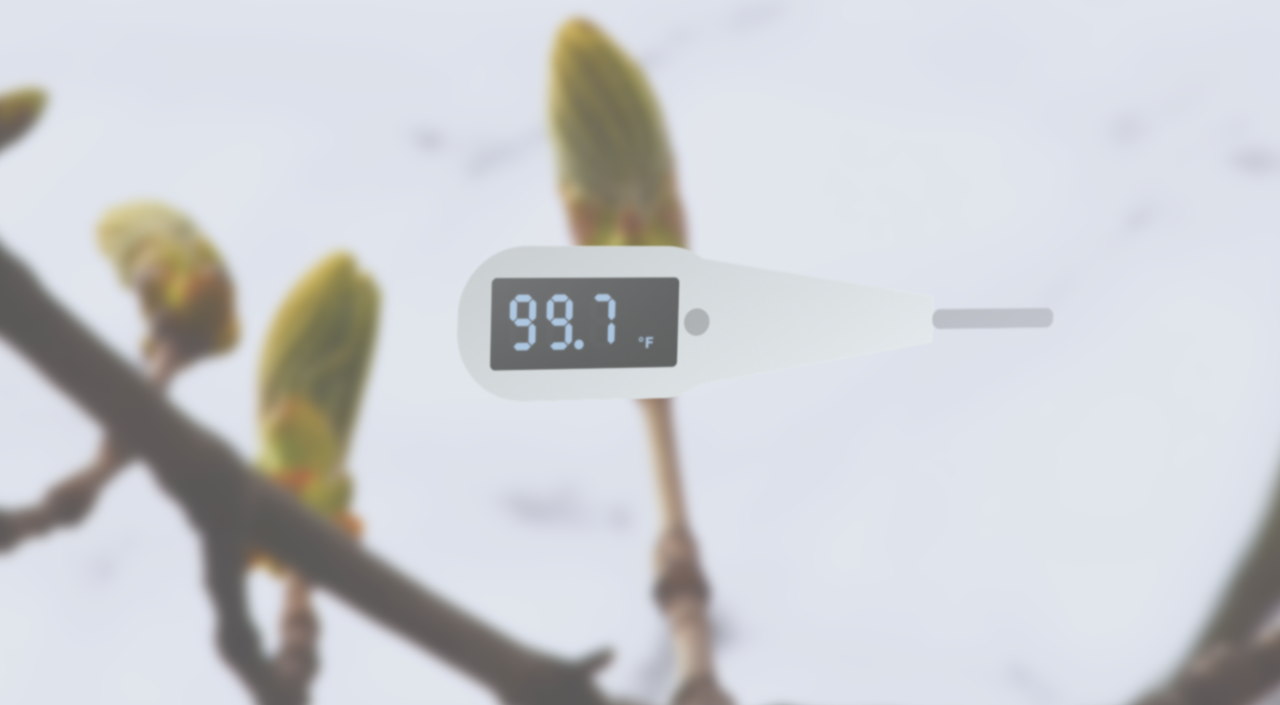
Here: 99.7
